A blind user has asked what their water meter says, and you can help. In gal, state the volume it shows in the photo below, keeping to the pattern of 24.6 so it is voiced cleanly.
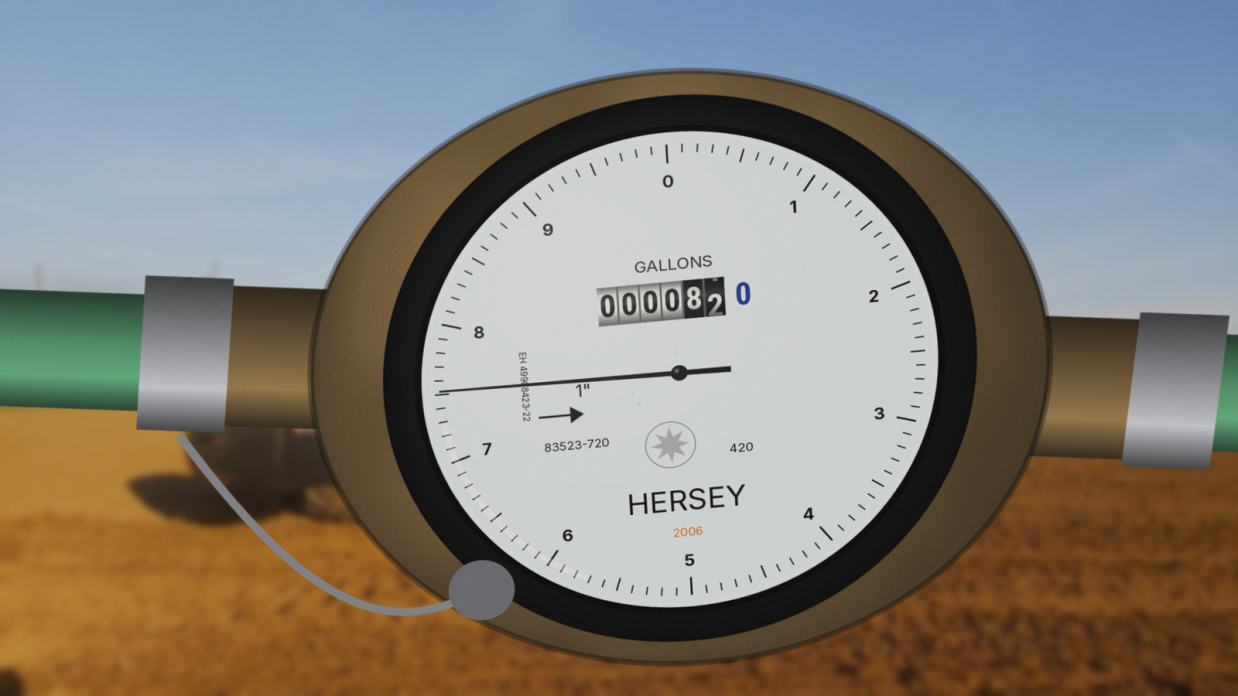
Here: 817.5
